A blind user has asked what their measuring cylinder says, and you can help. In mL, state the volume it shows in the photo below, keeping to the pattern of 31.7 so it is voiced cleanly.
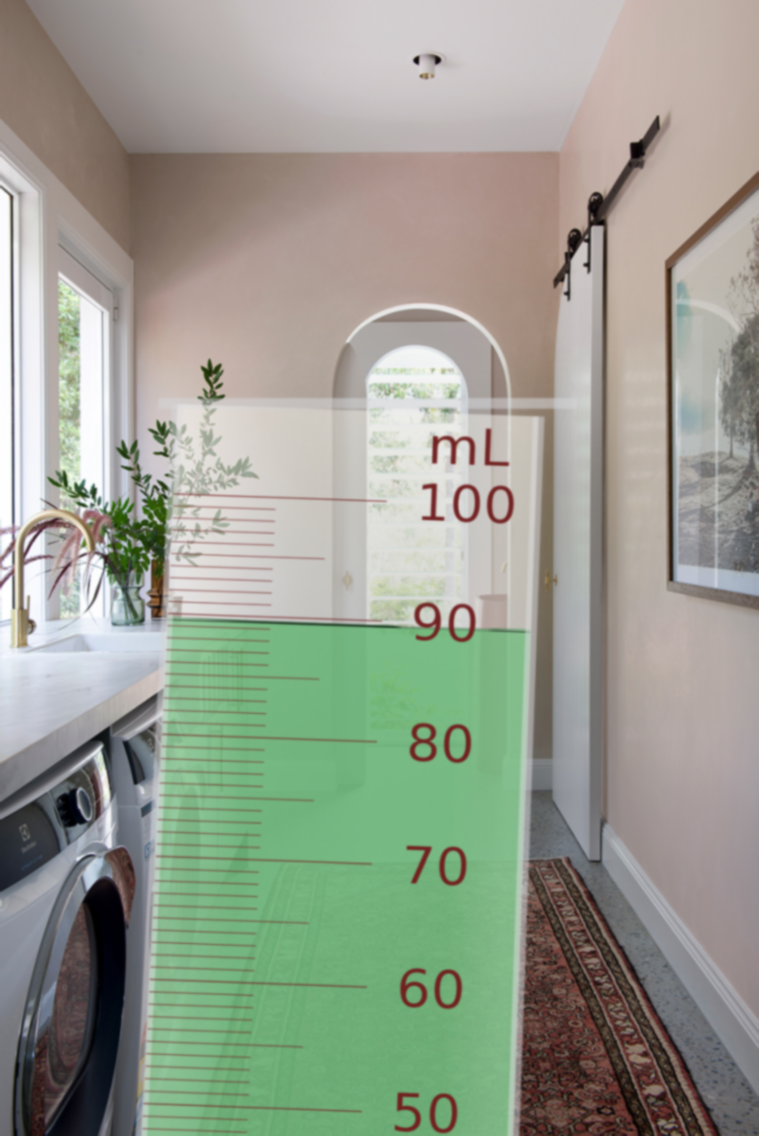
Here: 89.5
